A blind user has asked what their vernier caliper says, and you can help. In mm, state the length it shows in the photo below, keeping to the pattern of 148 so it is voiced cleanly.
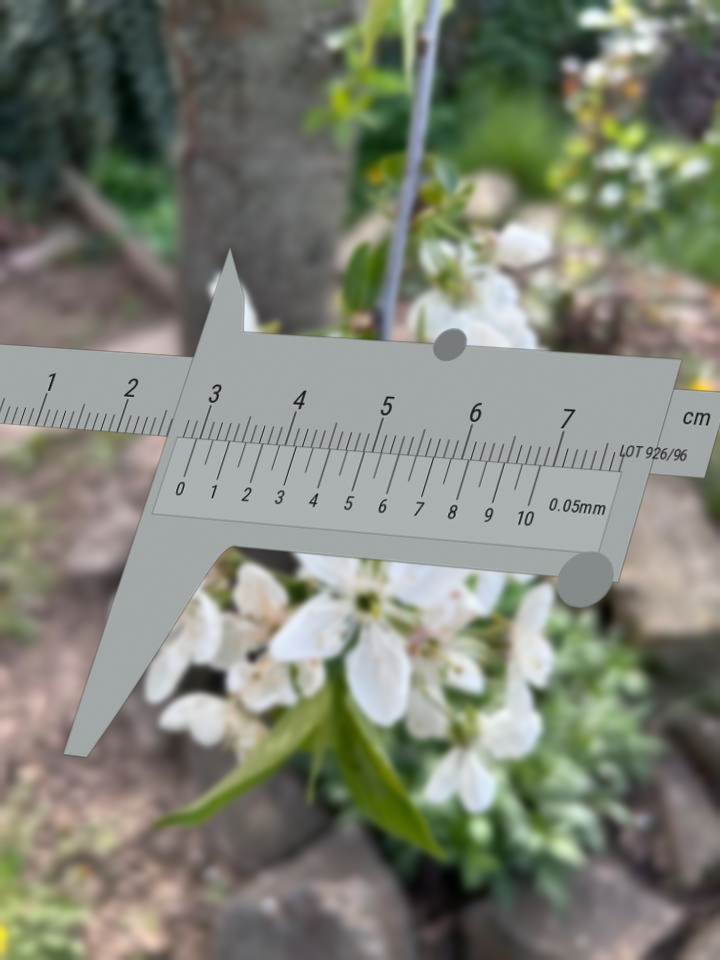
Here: 29.6
